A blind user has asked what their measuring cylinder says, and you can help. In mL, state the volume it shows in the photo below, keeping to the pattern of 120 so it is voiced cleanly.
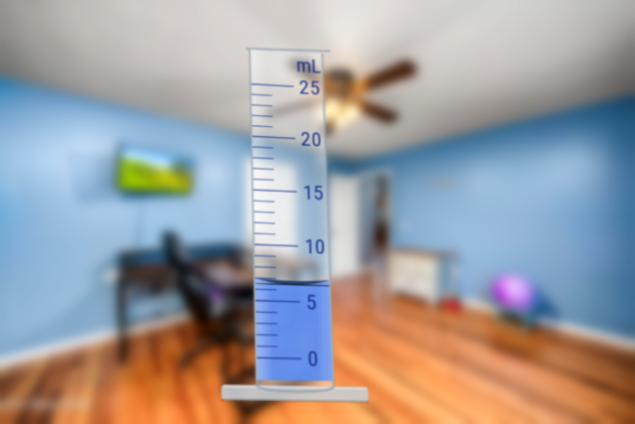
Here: 6.5
